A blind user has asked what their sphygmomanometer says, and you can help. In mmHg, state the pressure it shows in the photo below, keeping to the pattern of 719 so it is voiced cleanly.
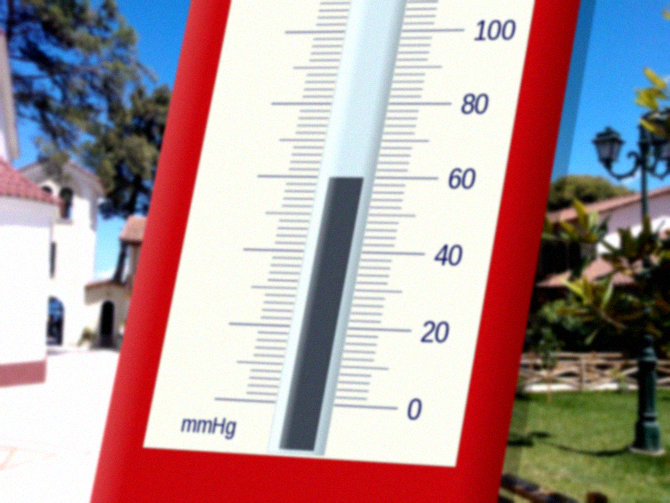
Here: 60
